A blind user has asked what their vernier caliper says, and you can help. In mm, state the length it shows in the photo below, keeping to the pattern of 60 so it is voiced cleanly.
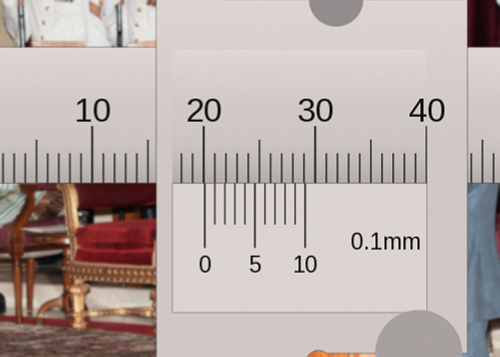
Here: 20.1
